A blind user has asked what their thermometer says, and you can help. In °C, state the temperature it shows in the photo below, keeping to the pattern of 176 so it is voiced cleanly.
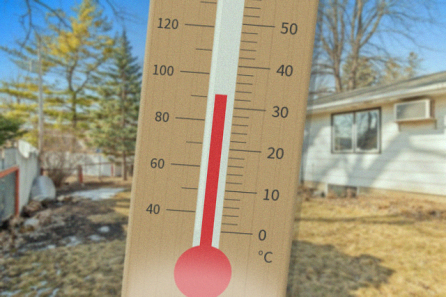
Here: 33
